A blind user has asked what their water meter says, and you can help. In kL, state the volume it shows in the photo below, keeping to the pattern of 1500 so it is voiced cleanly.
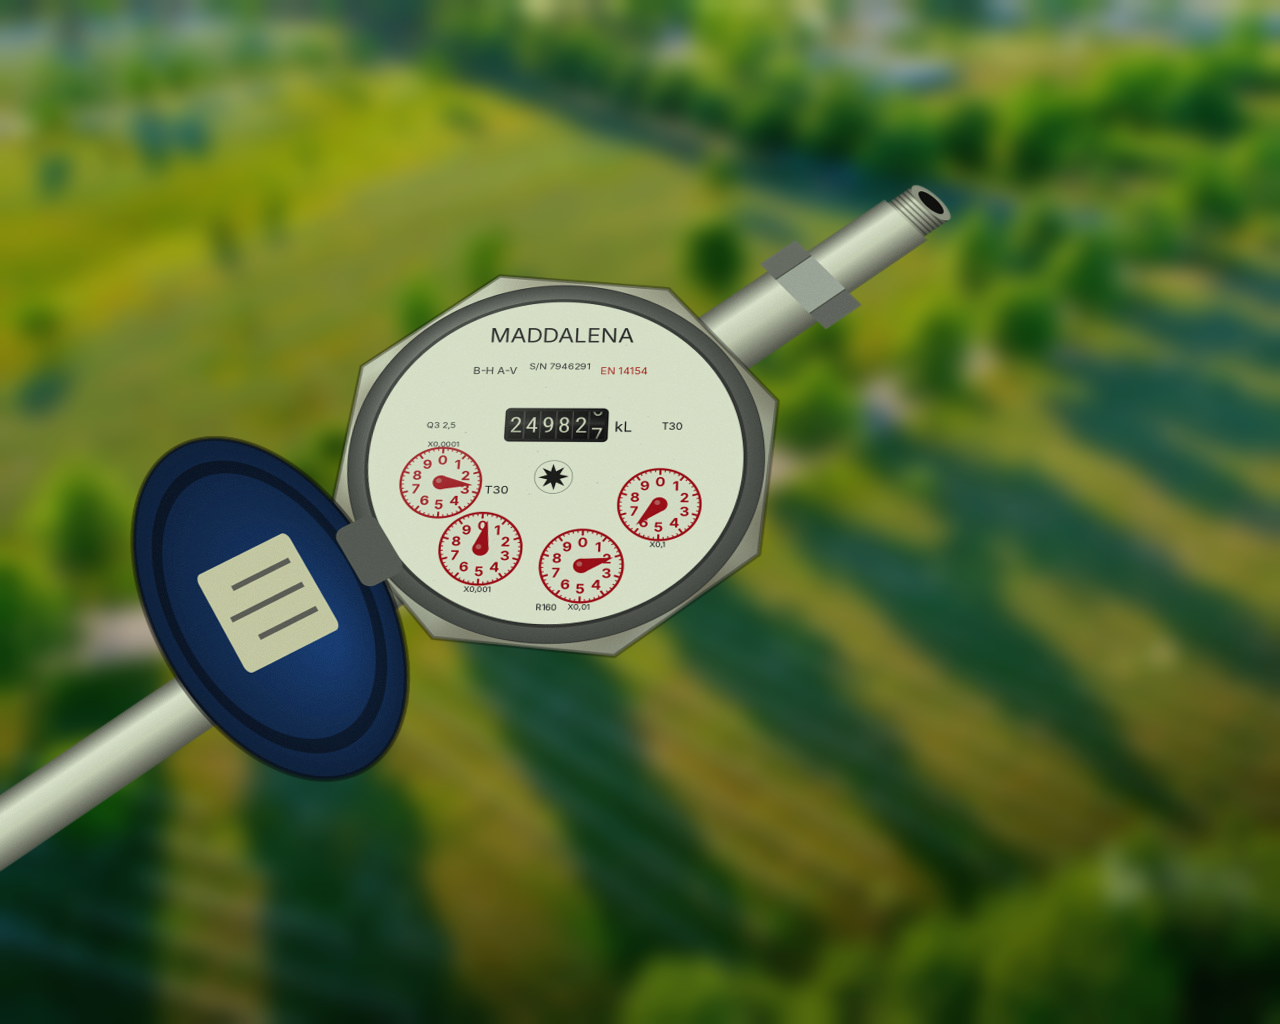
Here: 249826.6202
